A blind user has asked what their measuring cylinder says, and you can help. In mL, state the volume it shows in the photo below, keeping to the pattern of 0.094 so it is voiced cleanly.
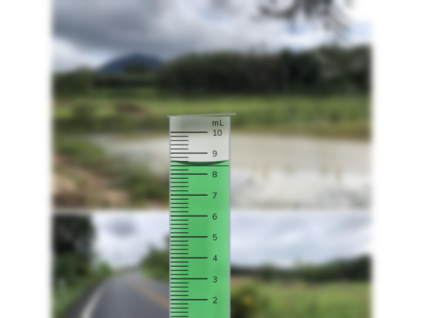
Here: 8.4
